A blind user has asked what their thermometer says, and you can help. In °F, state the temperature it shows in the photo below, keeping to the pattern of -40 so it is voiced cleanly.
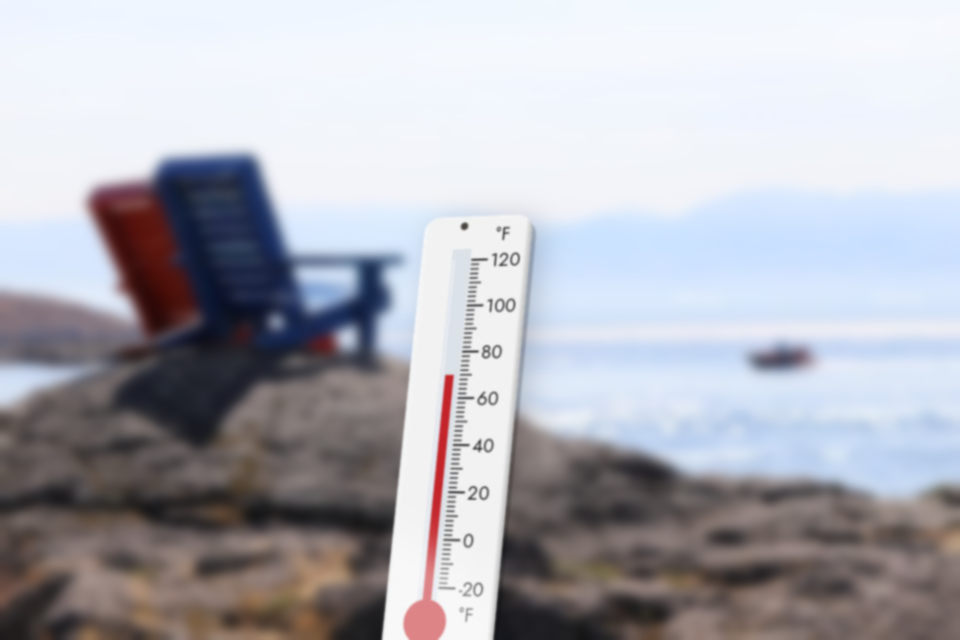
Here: 70
